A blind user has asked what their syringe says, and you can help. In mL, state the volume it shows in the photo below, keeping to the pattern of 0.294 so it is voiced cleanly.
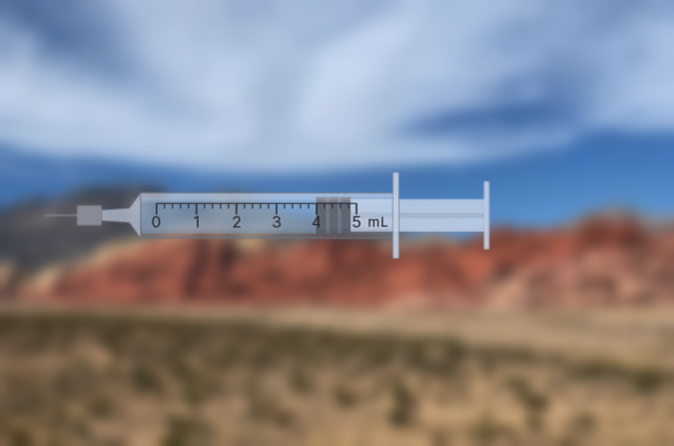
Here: 4
